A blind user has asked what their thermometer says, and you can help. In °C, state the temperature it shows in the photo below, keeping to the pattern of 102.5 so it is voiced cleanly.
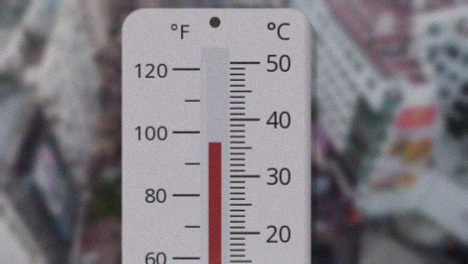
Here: 36
